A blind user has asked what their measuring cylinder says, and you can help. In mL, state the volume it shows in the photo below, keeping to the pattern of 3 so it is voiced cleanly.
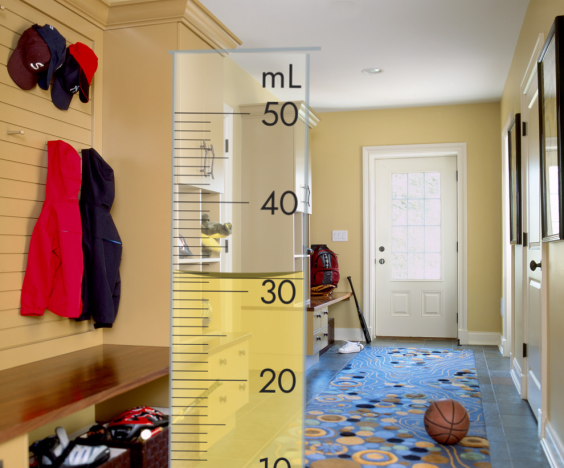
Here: 31.5
